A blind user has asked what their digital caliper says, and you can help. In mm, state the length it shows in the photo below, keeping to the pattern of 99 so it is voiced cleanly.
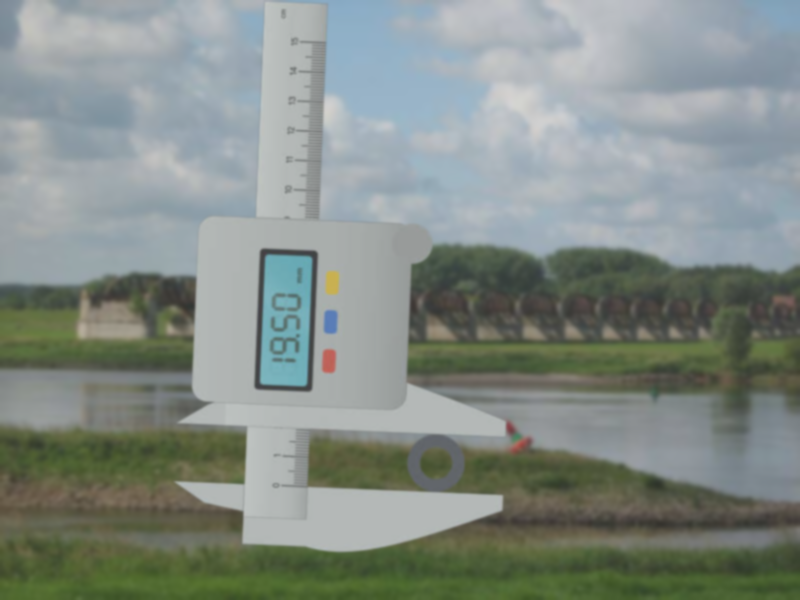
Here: 19.50
